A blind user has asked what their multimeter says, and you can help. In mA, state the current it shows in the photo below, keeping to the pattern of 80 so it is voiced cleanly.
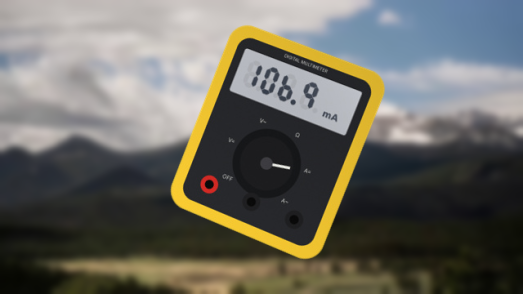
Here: 106.9
